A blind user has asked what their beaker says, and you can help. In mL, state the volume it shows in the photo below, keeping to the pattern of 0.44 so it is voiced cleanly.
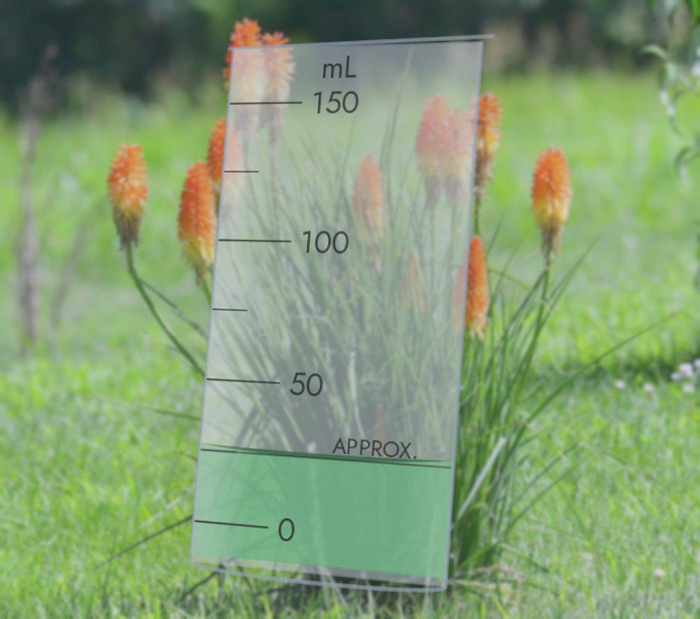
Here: 25
